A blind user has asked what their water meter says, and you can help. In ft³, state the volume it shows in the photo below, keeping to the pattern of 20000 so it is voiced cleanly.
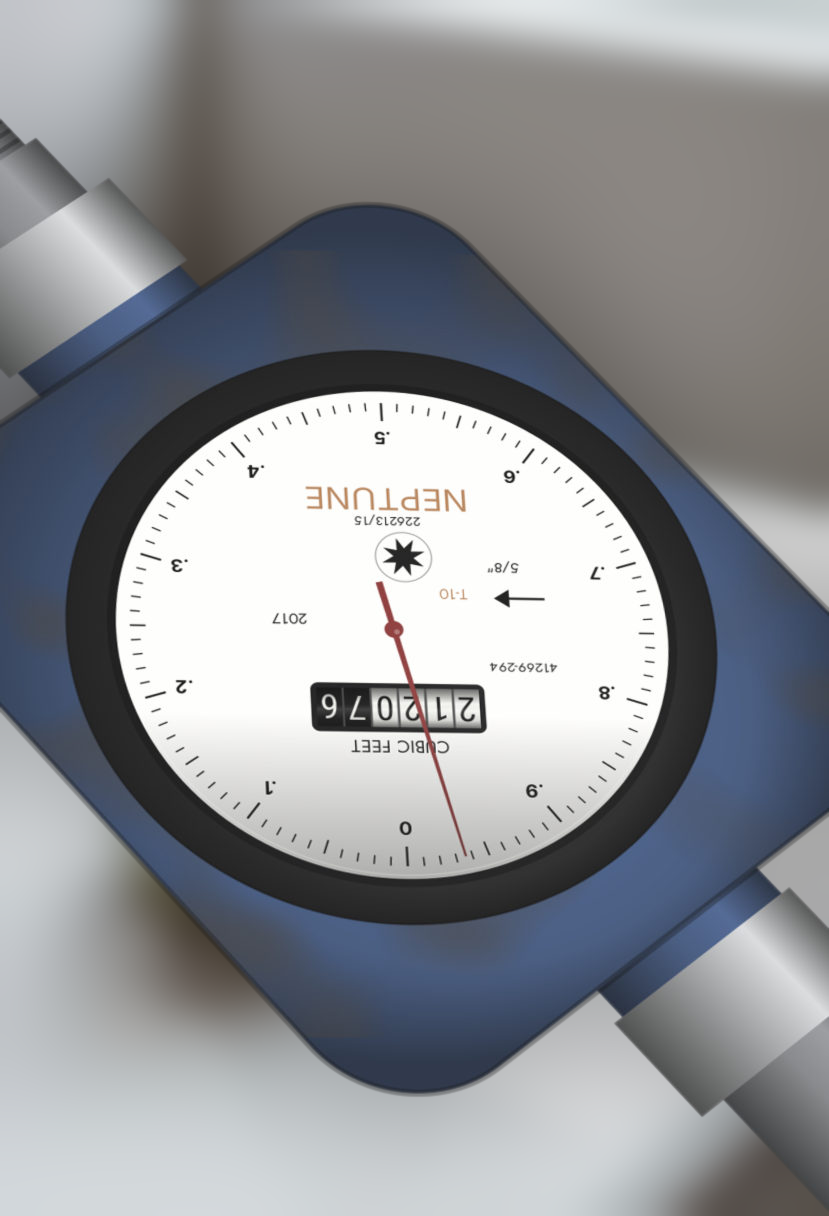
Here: 212075.96
